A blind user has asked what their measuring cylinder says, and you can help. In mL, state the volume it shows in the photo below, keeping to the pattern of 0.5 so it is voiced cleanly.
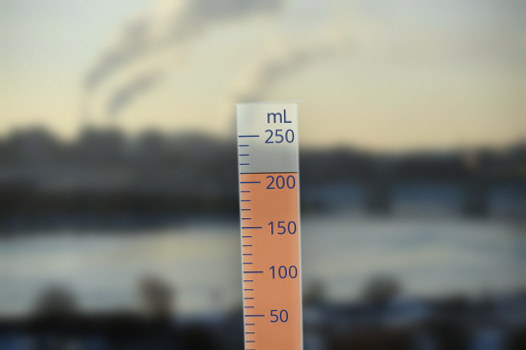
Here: 210
